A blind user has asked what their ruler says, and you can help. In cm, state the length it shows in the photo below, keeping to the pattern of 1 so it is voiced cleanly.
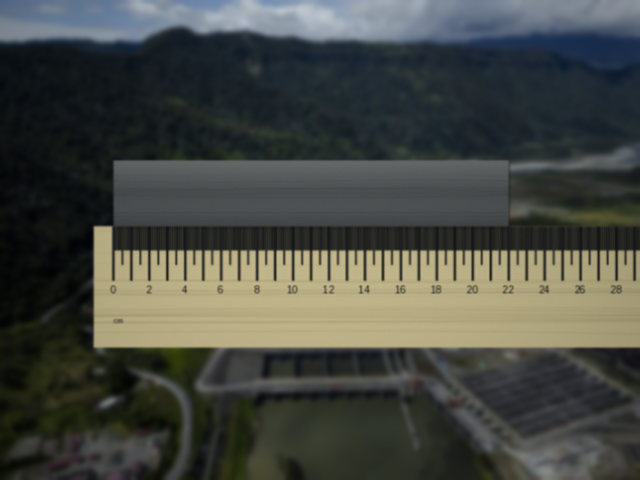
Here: 22
